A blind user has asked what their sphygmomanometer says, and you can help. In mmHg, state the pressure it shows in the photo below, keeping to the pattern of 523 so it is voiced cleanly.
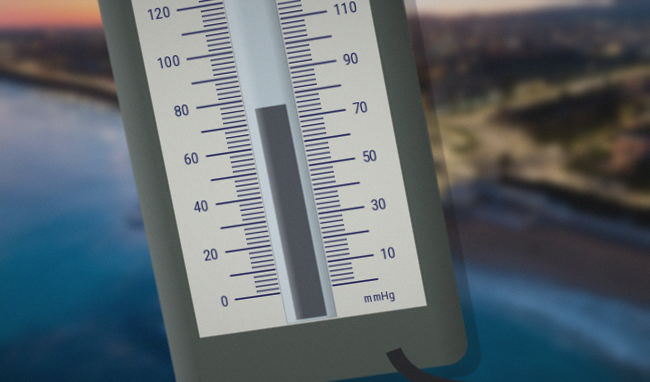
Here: 76
